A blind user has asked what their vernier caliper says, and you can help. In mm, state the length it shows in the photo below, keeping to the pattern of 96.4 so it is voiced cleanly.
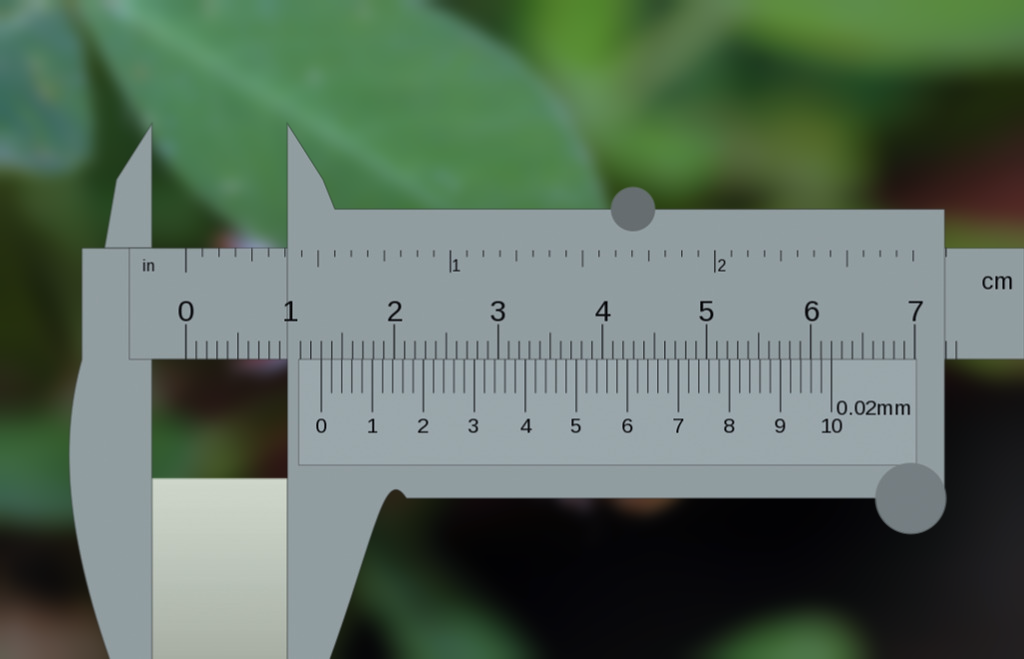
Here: 13.0
